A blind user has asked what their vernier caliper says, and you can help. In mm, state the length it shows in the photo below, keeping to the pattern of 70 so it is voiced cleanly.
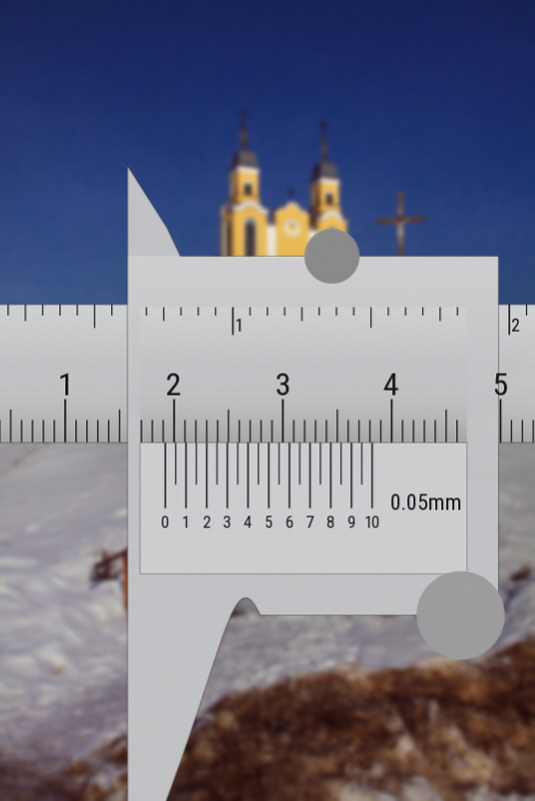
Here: 19.2
